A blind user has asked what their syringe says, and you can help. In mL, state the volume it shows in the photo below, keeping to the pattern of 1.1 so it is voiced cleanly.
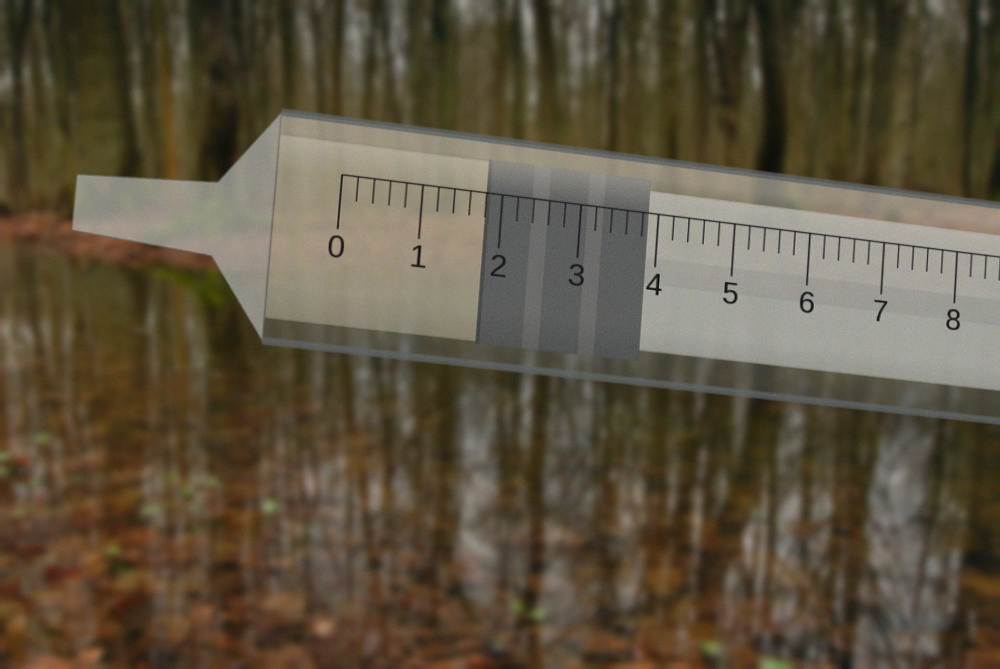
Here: 1.8
